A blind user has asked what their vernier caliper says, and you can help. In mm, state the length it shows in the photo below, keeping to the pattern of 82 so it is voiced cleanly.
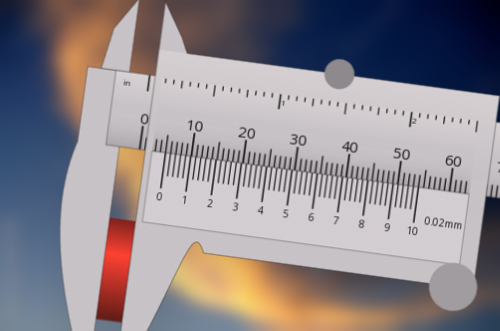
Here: 5.0
